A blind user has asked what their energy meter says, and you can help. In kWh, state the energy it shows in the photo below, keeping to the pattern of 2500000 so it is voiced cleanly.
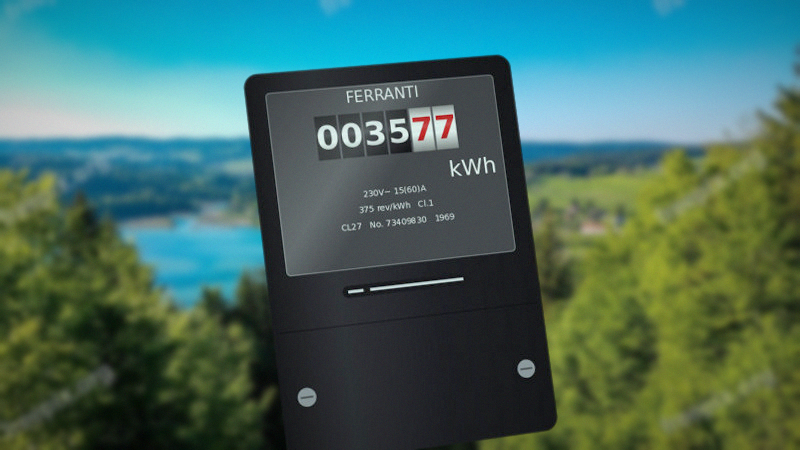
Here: 35.77
